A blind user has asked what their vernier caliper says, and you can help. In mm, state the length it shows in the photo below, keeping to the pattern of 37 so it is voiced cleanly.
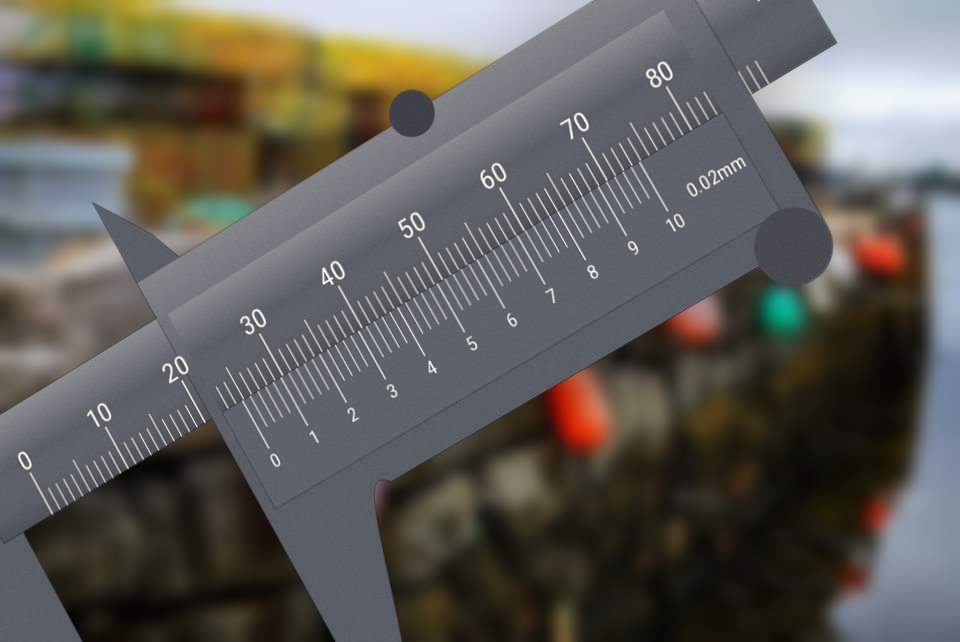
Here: 24.8
